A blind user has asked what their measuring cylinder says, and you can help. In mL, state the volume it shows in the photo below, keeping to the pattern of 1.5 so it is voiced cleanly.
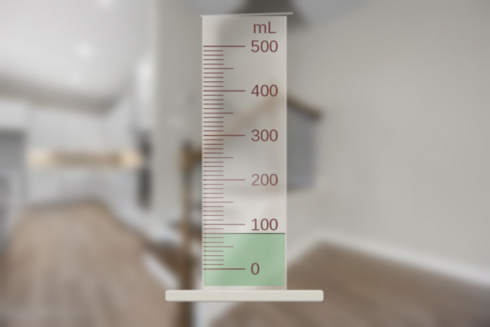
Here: 80
